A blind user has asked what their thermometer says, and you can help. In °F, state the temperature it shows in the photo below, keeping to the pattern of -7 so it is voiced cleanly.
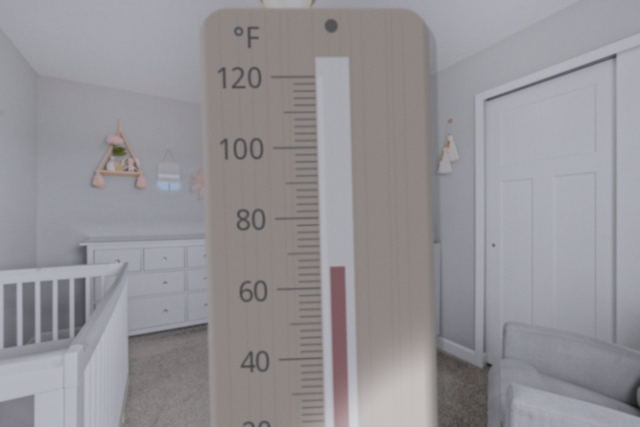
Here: 66
